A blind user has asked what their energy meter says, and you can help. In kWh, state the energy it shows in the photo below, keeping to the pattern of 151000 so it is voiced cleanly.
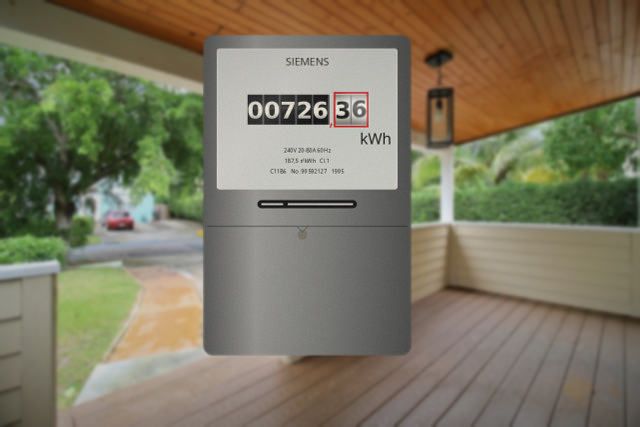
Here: 726.36
